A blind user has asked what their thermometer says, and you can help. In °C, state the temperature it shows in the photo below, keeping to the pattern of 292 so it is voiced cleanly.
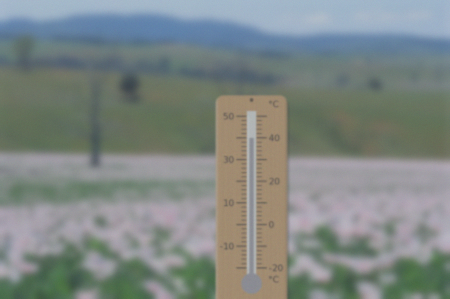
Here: 40
